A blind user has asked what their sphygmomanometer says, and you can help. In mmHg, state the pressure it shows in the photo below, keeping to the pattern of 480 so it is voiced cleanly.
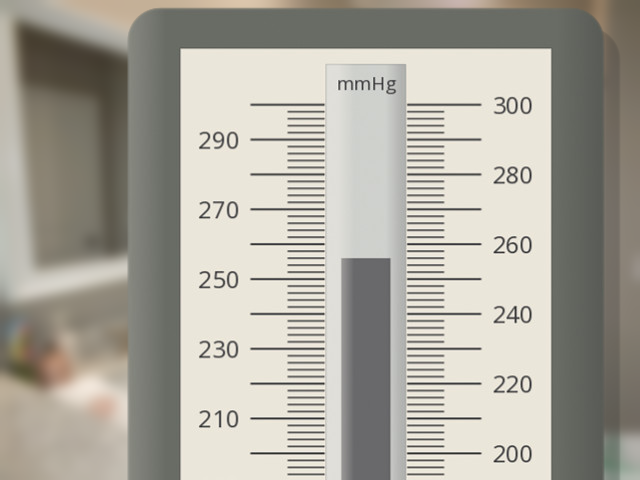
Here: 256
